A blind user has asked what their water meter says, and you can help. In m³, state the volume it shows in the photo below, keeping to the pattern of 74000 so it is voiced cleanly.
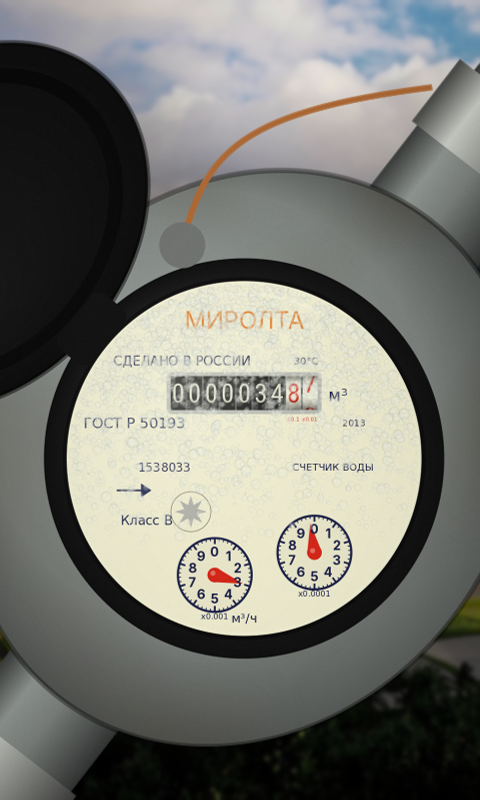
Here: 34.8729
